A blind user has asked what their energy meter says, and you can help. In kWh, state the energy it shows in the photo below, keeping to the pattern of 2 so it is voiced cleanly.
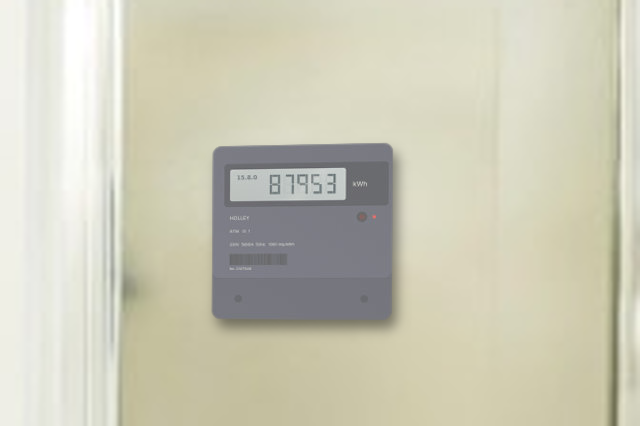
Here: 87953
